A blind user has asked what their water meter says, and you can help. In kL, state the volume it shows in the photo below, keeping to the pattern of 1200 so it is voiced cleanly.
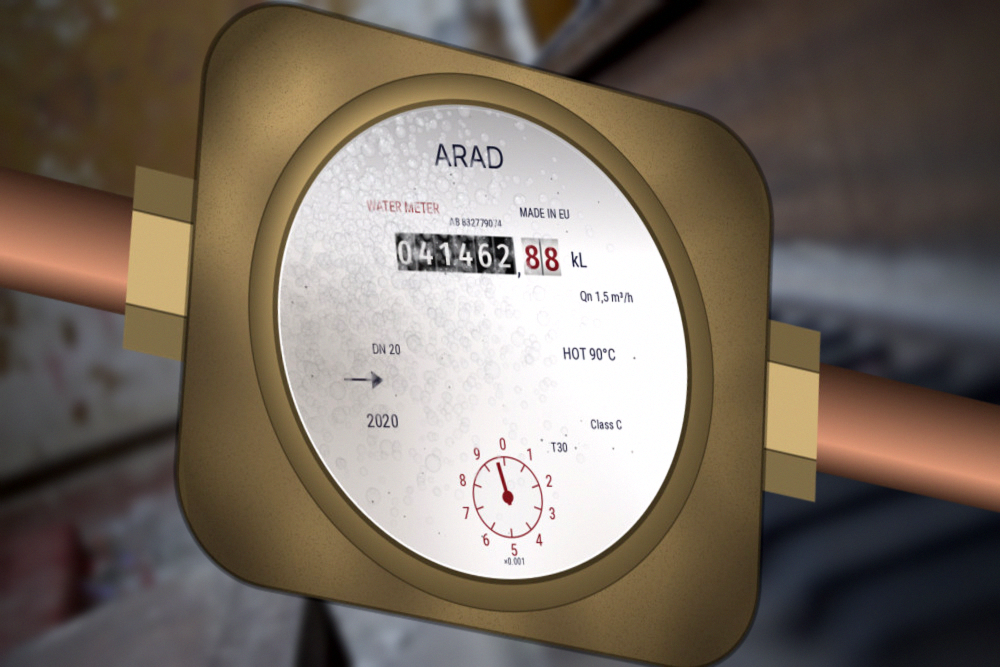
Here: 41462.879
